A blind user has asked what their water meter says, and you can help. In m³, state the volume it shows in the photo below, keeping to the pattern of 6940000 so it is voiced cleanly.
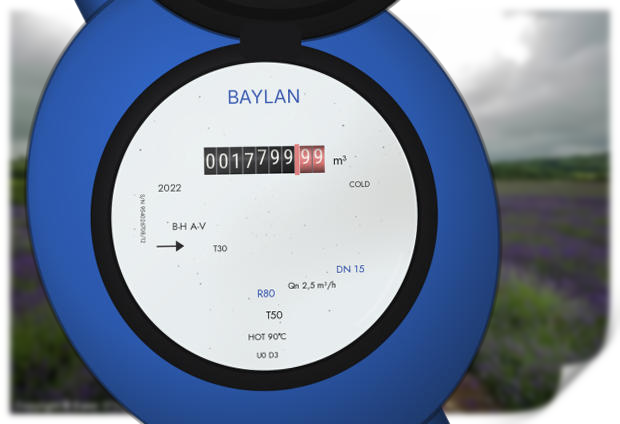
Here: 17799.99
